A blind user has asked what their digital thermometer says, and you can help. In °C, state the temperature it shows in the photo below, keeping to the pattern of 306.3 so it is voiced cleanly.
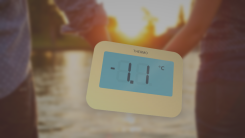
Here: -1.1
